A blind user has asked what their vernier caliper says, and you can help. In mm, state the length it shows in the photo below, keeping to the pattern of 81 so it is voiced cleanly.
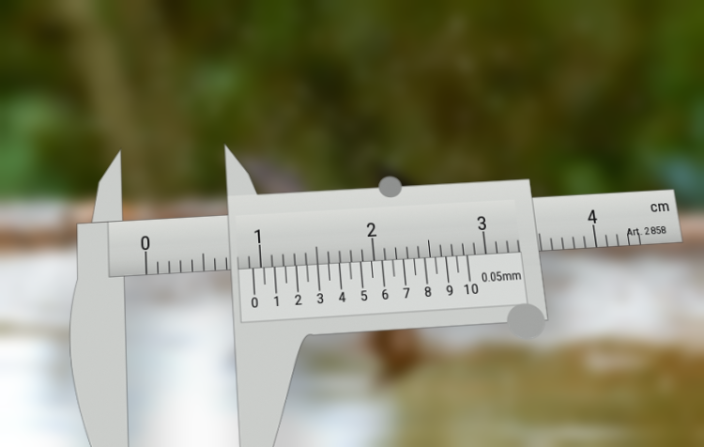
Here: 9.3
